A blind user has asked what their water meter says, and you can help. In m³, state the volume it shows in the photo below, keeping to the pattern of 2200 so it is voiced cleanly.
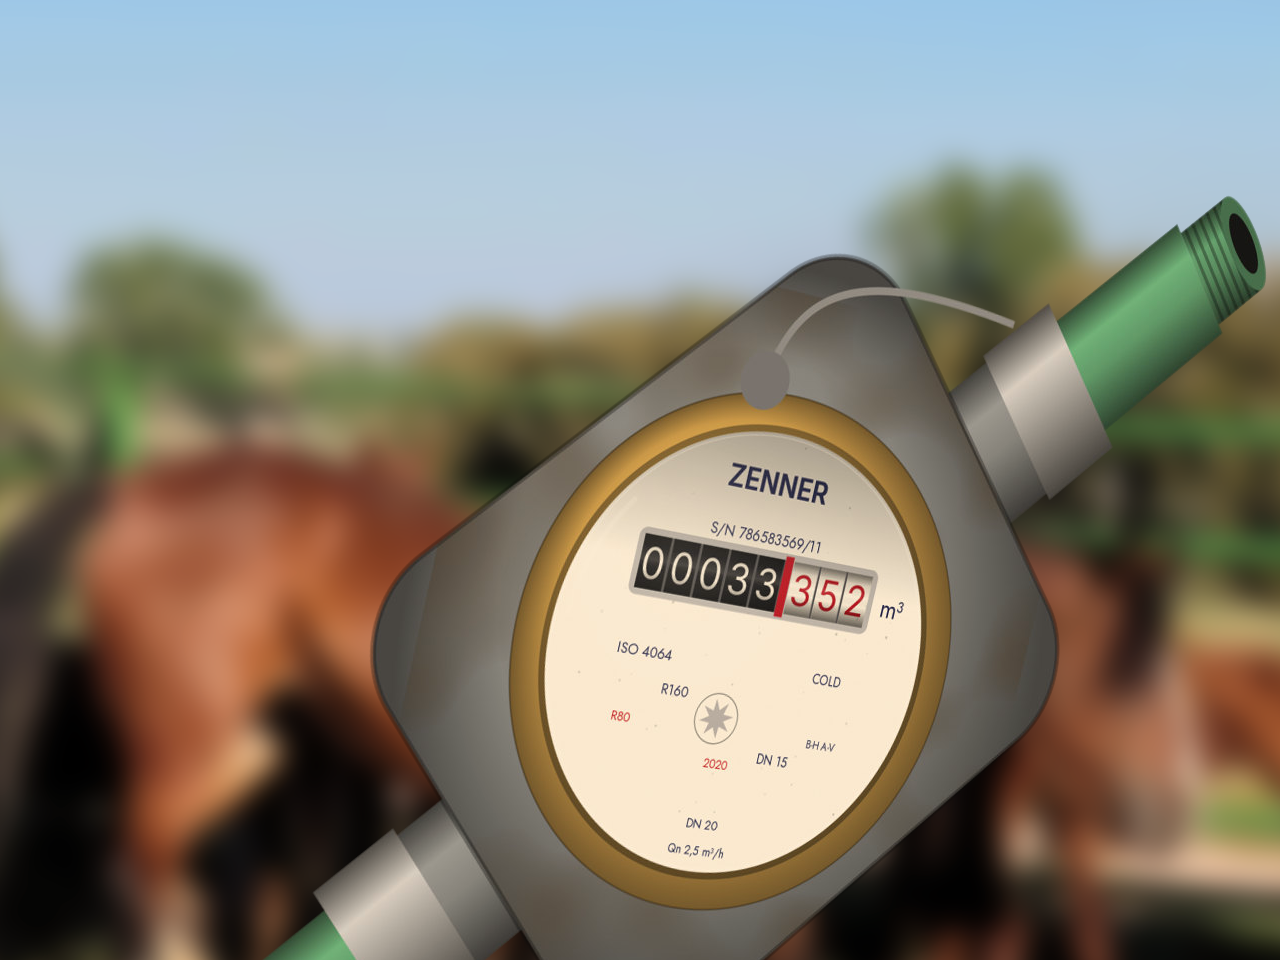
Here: 33.352
